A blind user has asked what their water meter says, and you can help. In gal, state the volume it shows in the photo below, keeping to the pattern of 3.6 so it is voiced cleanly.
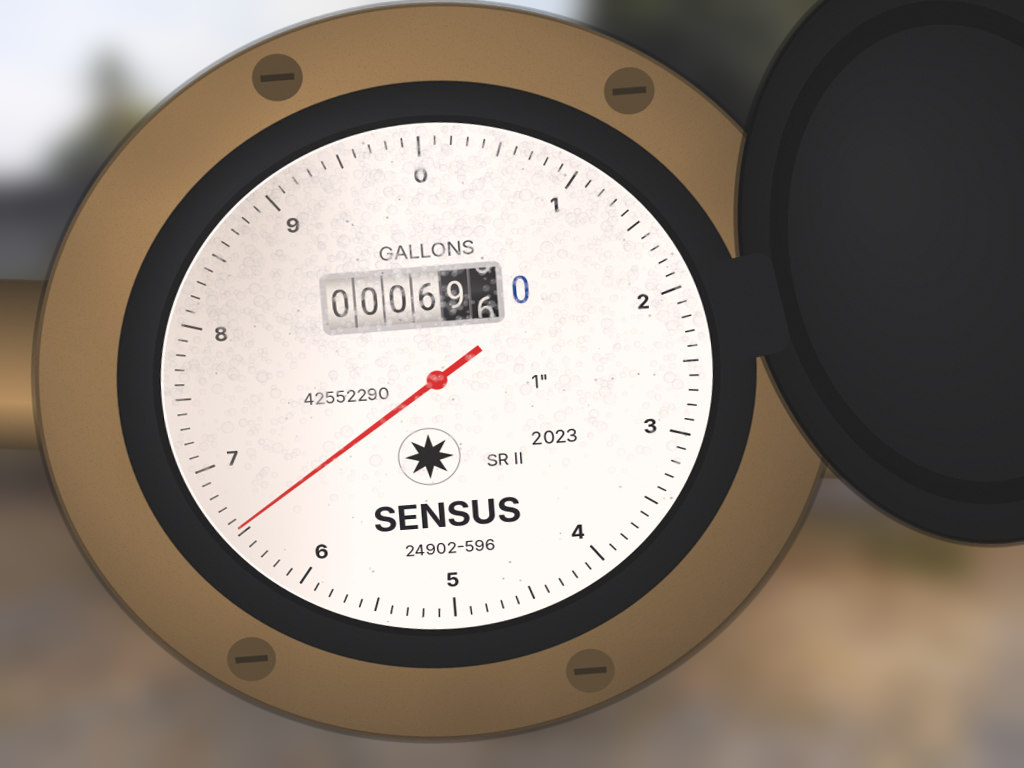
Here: 6956.5
